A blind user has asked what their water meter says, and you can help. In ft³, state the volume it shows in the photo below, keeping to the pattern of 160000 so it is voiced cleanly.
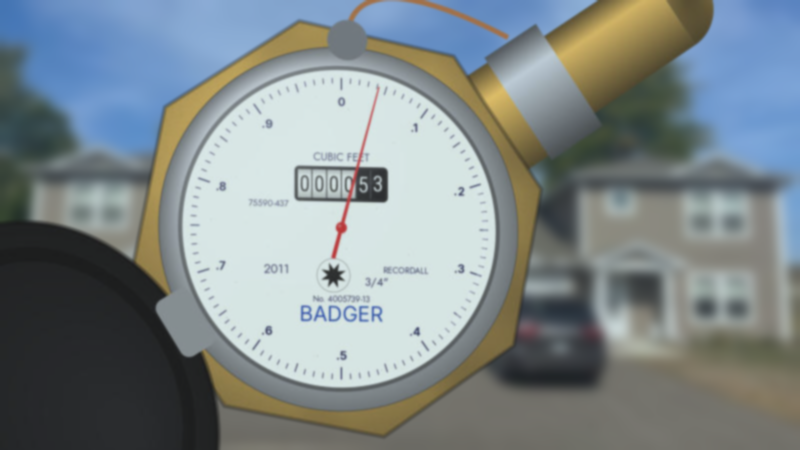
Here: 53.04
